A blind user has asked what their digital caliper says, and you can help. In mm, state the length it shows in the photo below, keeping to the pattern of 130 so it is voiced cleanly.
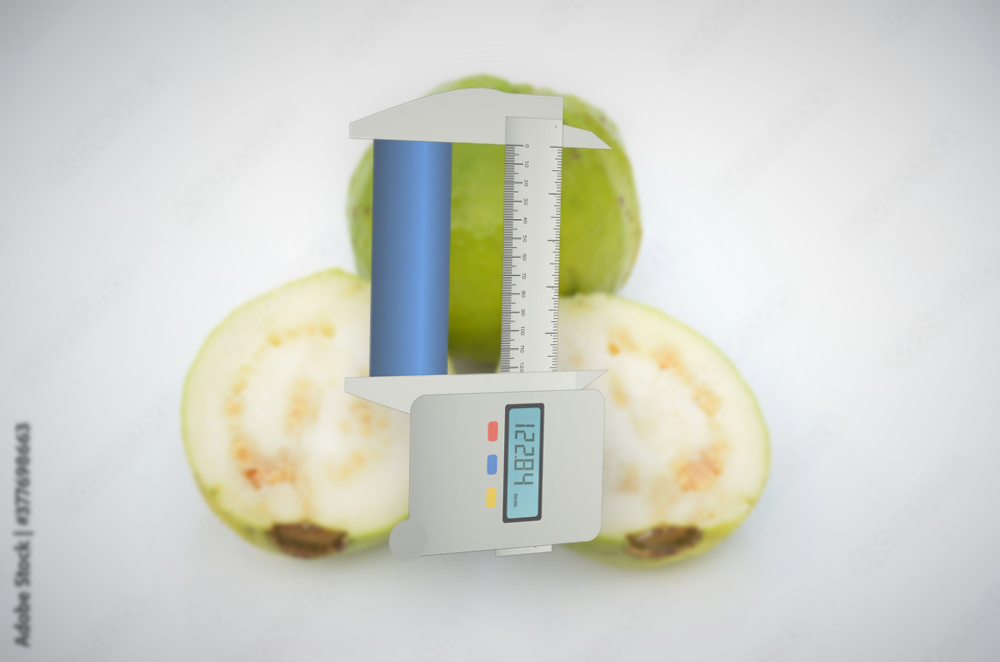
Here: 122.84
